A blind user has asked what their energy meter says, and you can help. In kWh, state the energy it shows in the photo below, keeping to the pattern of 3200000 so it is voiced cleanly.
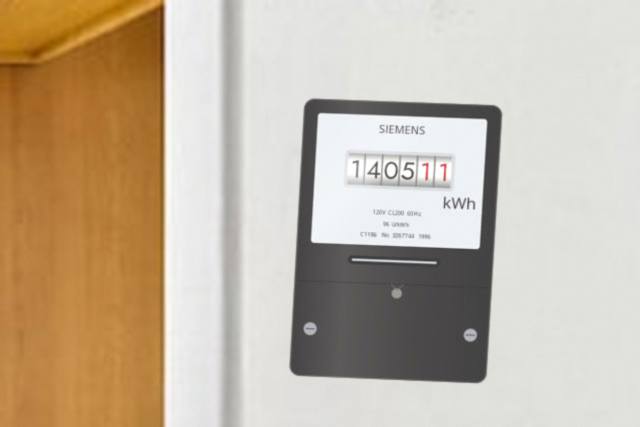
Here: 1405.11
